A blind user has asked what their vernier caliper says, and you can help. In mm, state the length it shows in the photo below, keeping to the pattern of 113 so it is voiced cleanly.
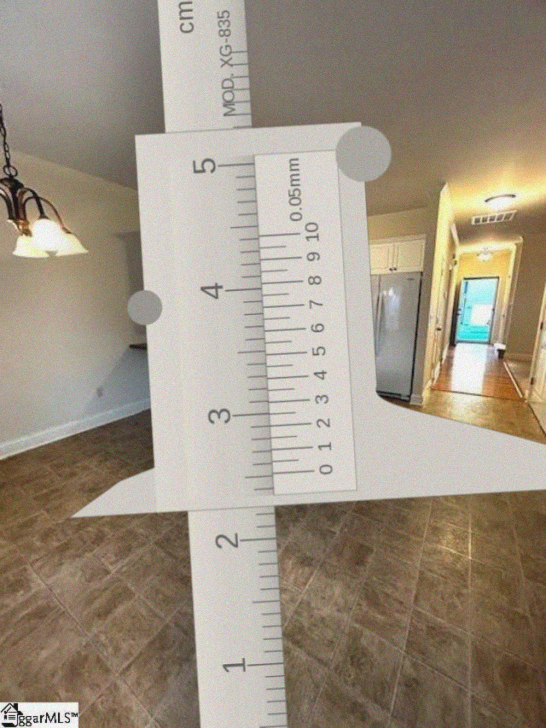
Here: 25.2
